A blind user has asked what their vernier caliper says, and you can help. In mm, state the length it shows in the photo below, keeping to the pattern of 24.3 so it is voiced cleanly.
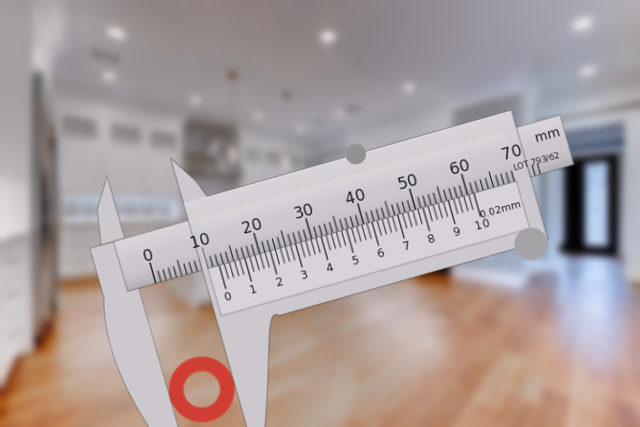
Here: 12.2
